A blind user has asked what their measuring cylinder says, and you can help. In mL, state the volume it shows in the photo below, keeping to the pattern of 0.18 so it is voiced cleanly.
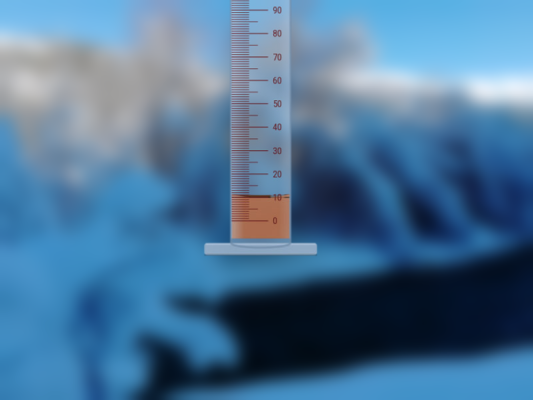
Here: 10
